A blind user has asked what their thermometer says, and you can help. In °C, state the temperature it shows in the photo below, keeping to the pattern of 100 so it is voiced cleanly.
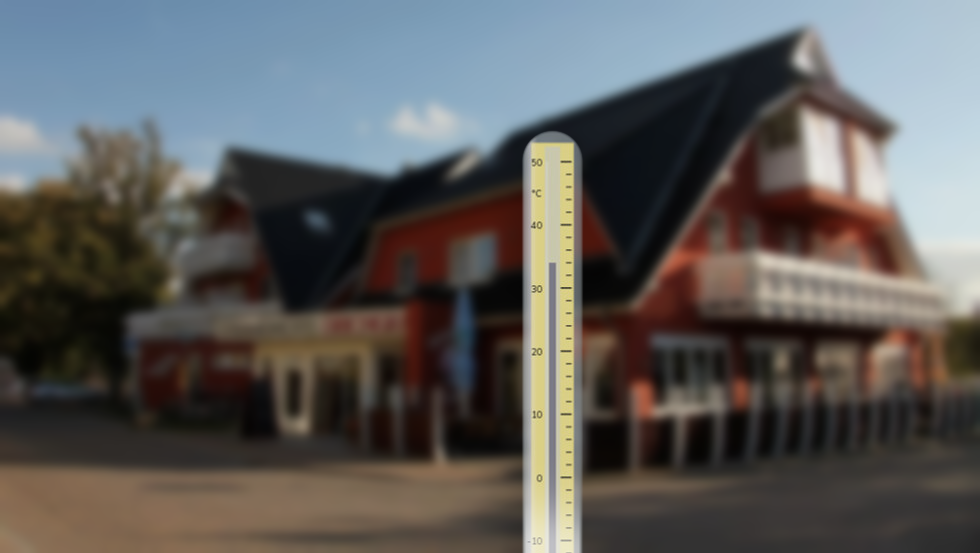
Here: 34
